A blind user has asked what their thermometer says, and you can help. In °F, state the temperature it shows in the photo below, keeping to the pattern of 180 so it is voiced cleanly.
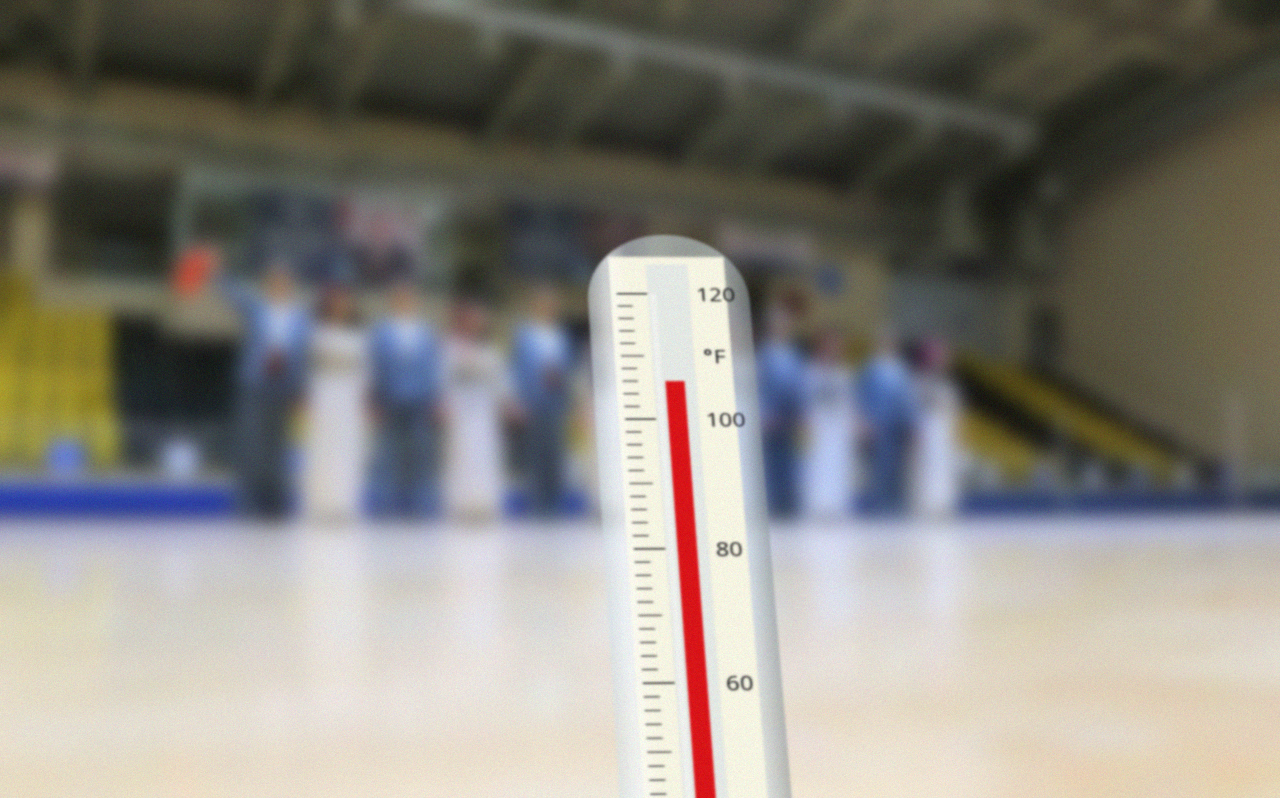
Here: 106
